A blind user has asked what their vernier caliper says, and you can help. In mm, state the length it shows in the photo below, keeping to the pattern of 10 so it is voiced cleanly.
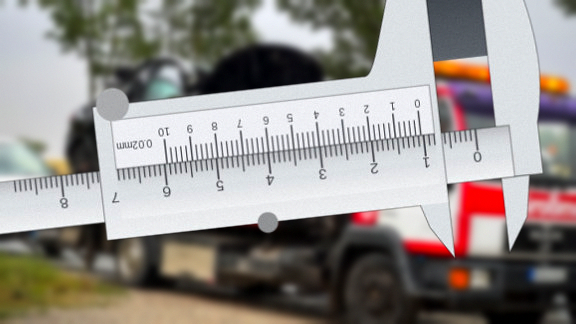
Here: 10.5
